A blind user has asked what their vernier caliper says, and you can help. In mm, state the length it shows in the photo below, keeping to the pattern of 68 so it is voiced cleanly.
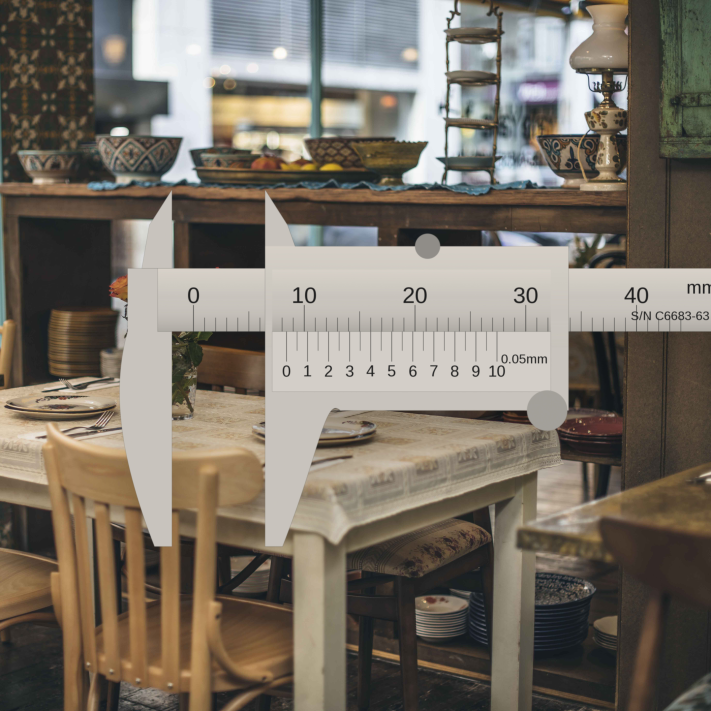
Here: 8.4
